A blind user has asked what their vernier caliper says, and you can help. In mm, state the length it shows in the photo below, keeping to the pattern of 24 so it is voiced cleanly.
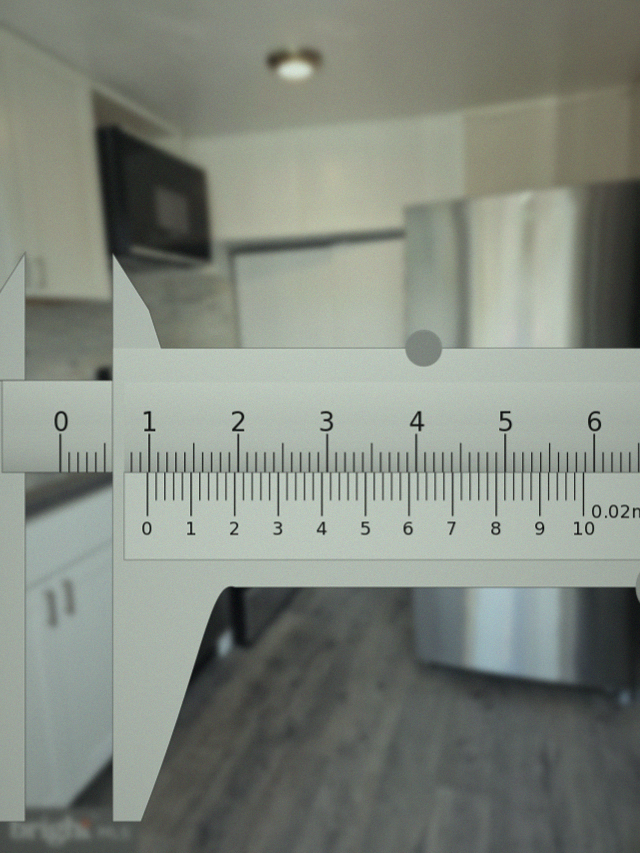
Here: 9.8
